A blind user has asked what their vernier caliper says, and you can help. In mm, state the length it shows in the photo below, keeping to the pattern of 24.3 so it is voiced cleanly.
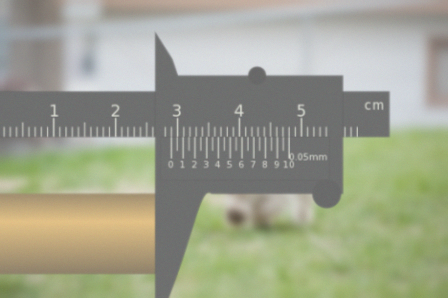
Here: 29.0
